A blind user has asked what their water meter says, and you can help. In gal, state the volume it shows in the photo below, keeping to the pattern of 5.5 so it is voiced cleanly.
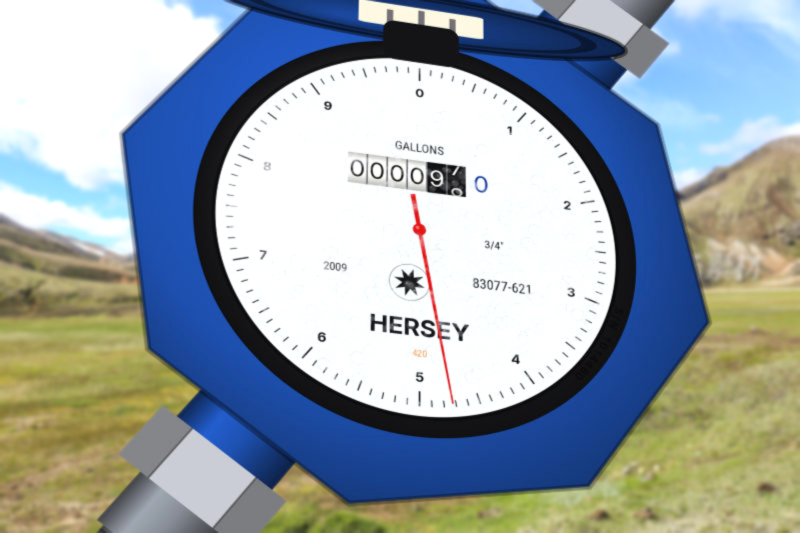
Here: 974.7
